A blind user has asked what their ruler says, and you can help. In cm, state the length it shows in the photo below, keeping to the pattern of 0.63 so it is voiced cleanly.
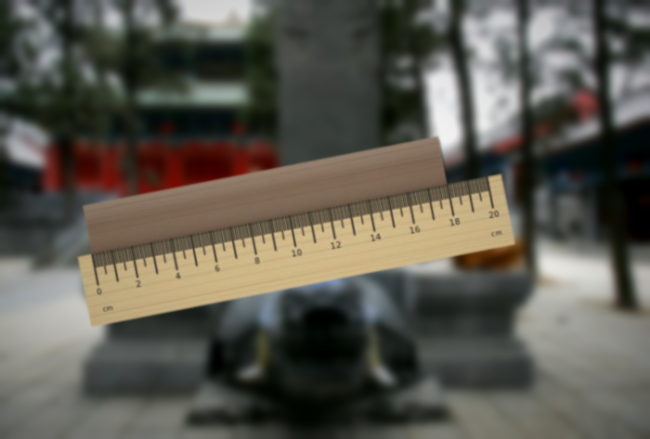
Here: 18
